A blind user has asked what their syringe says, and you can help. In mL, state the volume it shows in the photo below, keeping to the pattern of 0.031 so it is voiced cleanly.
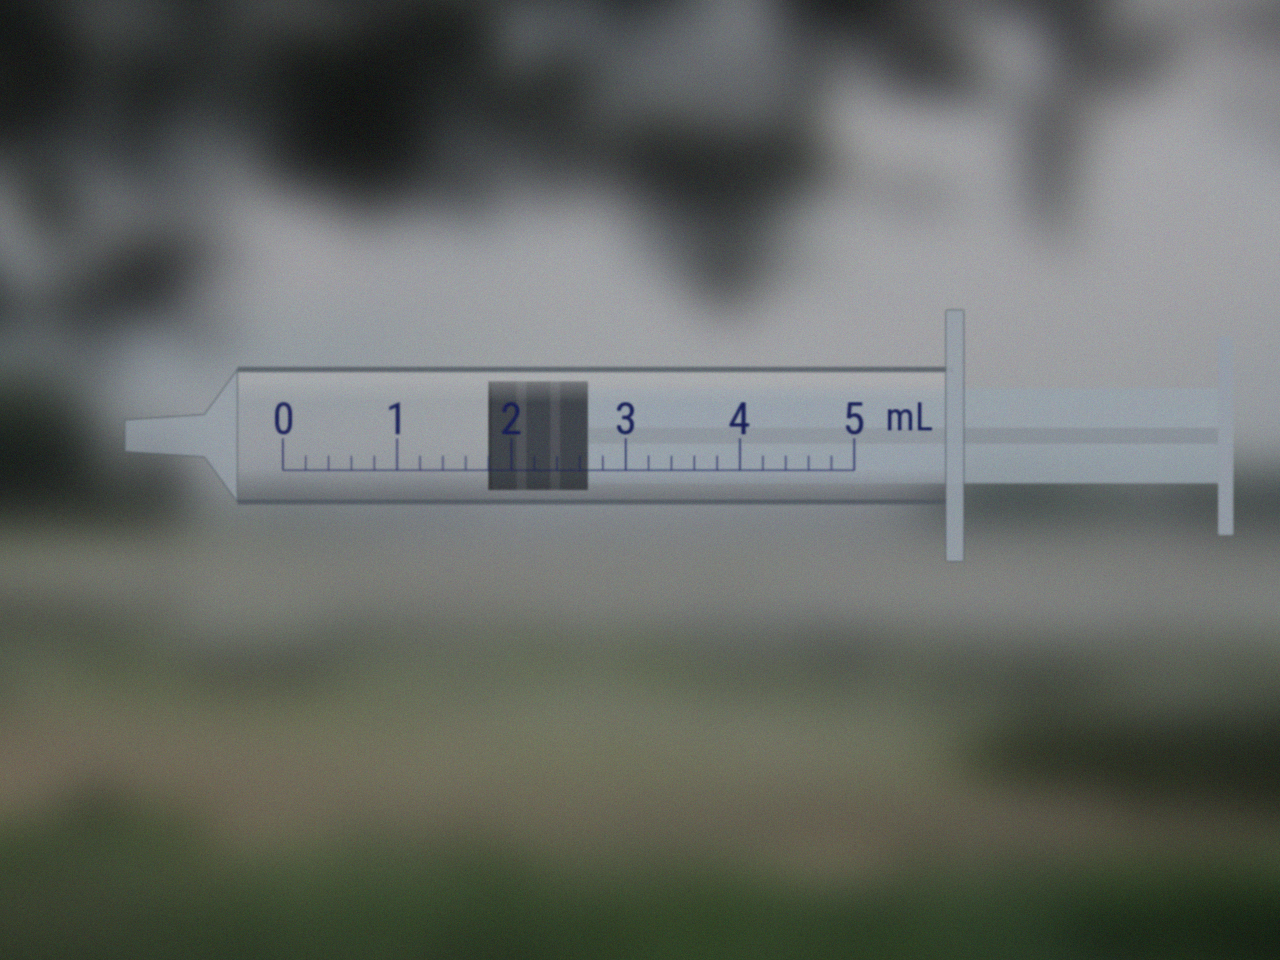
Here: 1.8
